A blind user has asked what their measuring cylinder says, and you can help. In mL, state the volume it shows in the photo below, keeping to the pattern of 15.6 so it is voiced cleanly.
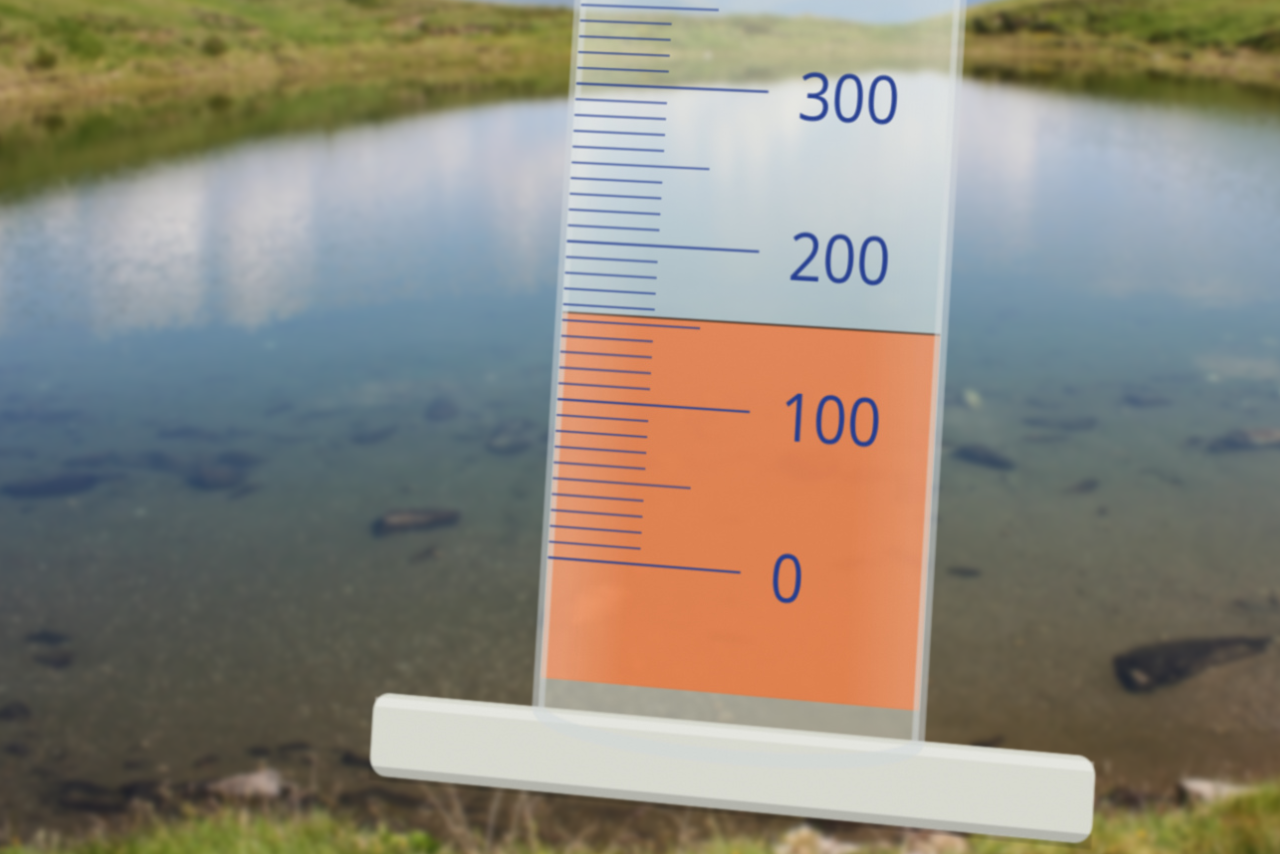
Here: 155
